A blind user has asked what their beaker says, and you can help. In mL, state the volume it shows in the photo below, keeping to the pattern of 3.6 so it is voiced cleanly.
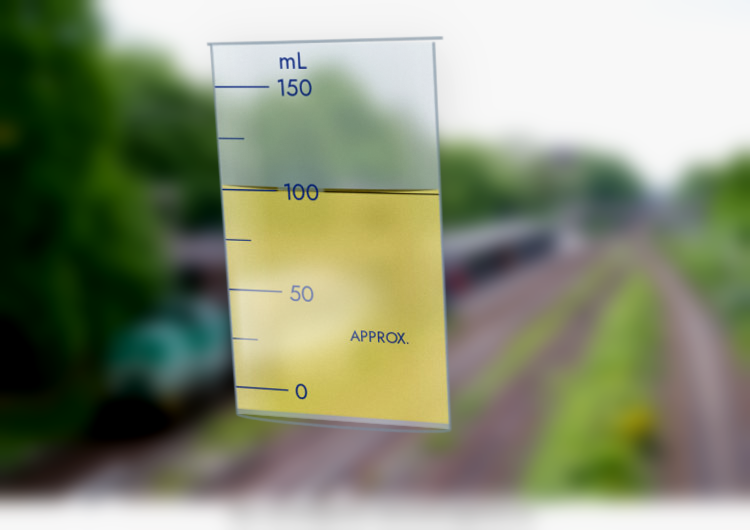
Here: 100
